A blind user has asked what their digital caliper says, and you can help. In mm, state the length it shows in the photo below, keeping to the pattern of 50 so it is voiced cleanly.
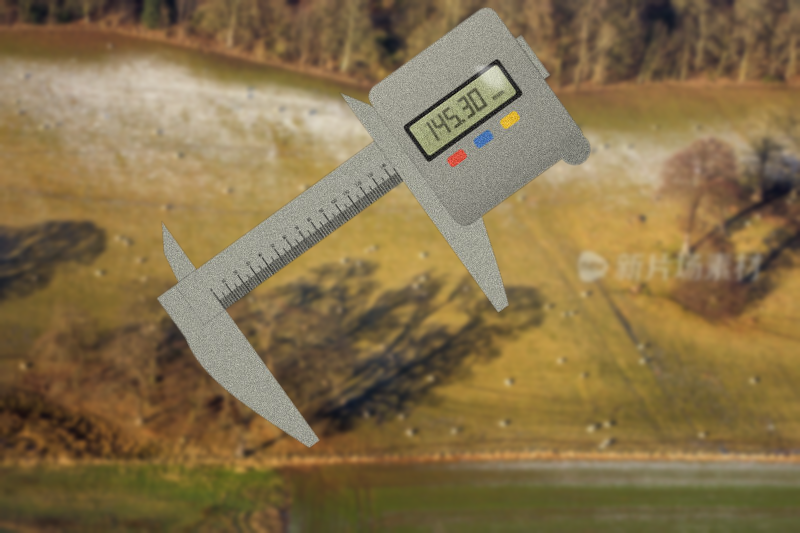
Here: 145.30
